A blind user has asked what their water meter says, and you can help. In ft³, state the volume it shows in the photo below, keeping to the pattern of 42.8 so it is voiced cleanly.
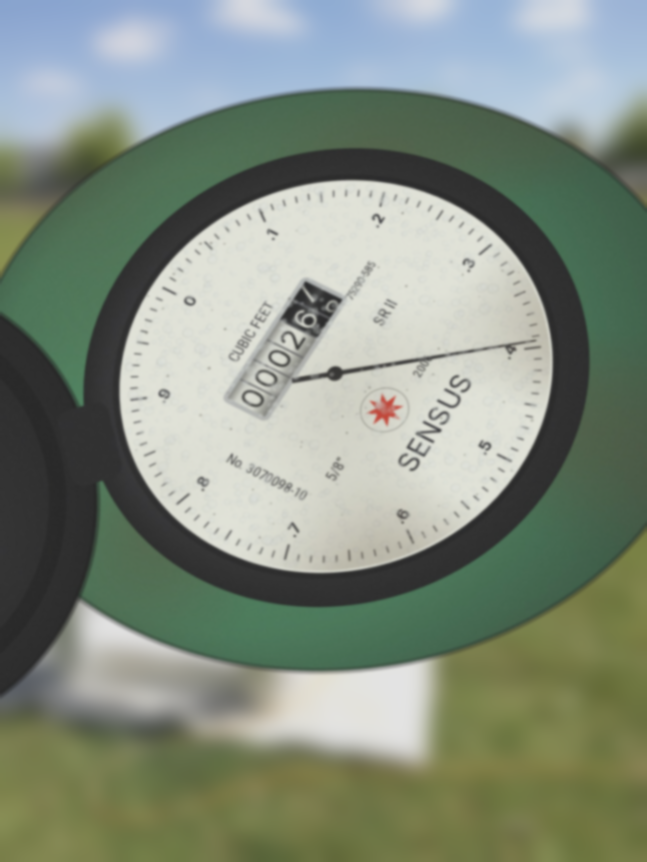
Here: 267.39
